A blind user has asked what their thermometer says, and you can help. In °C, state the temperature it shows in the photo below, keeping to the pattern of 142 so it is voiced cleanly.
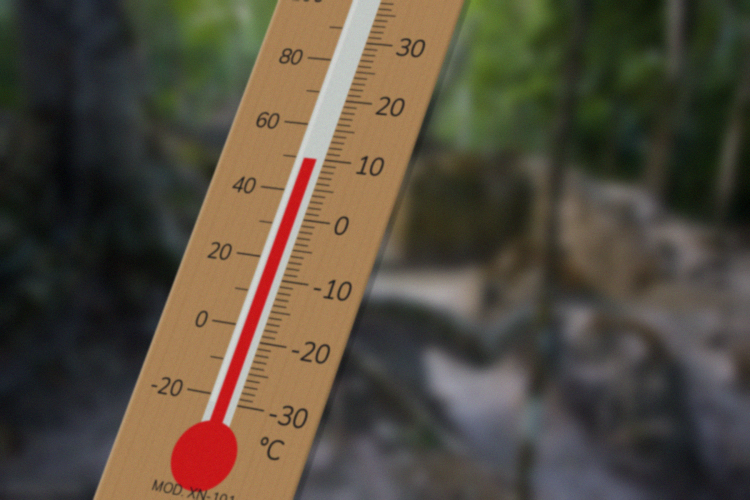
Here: 10
